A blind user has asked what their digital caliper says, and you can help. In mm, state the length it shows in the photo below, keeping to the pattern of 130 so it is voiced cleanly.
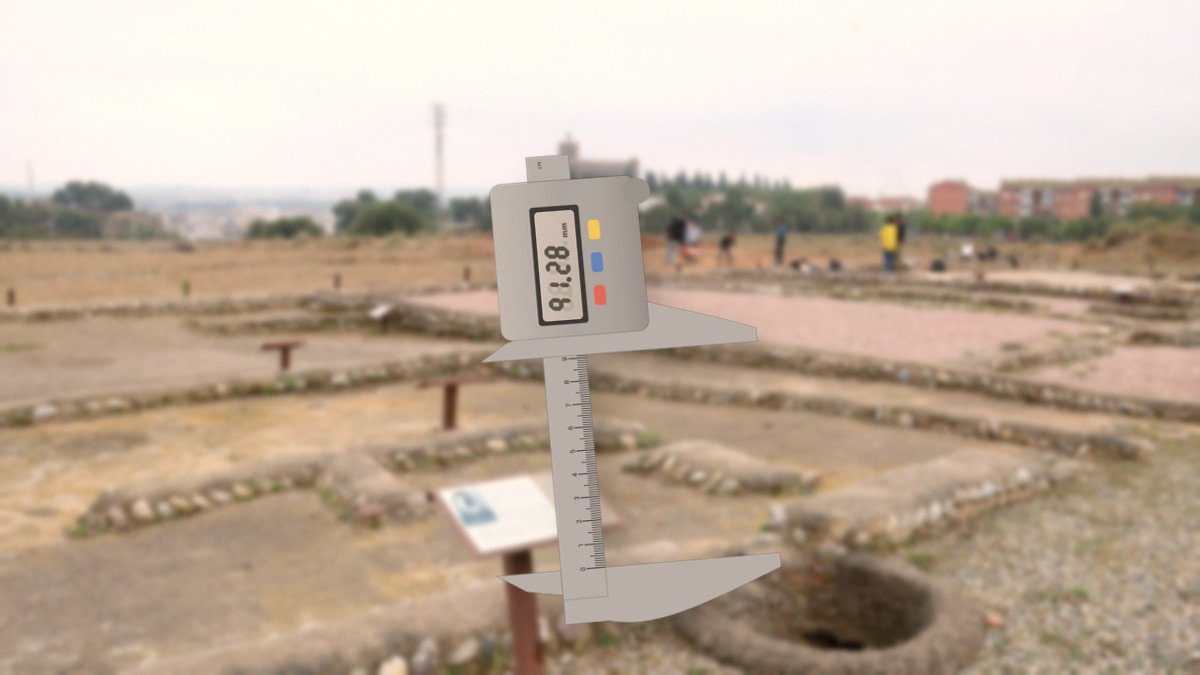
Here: 91.28
